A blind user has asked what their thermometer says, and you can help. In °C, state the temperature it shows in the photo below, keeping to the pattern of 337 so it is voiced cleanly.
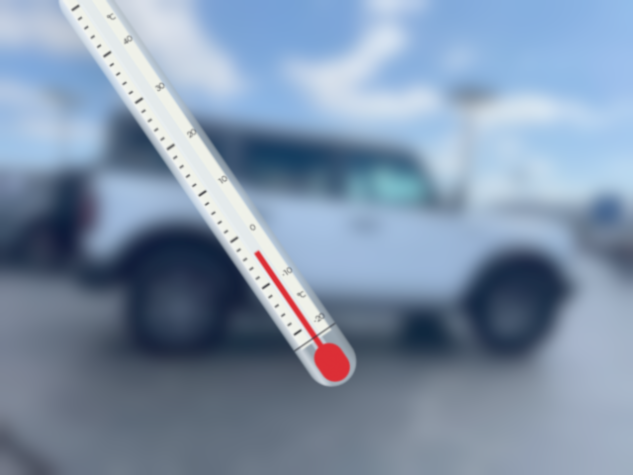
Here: -4
